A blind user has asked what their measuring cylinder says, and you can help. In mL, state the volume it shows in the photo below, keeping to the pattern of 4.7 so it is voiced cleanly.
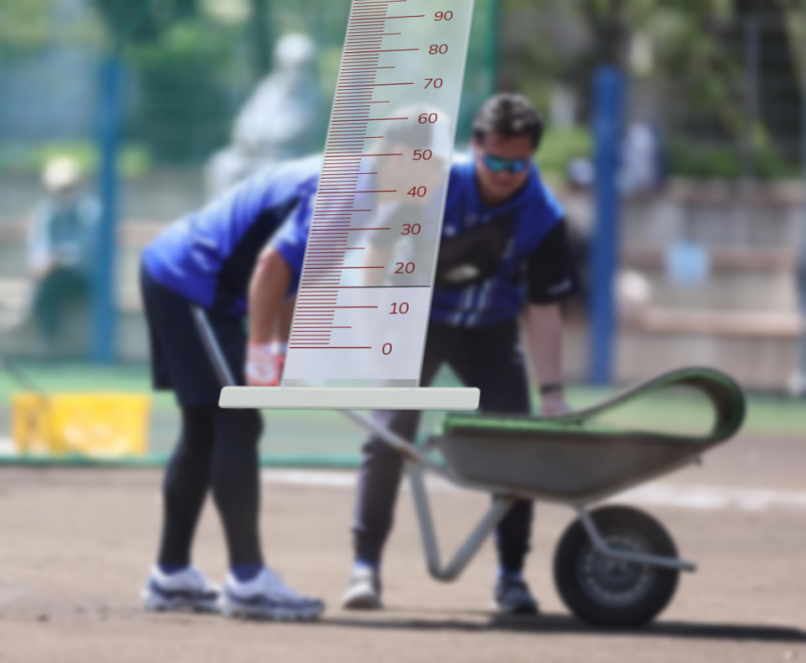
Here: 15
